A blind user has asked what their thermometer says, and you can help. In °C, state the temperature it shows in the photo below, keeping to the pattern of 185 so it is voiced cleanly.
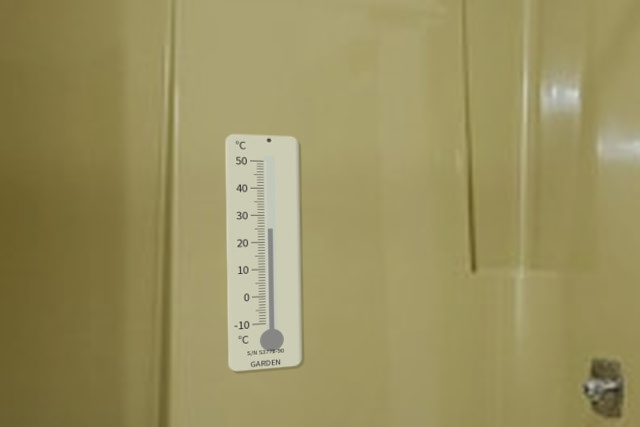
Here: 25
